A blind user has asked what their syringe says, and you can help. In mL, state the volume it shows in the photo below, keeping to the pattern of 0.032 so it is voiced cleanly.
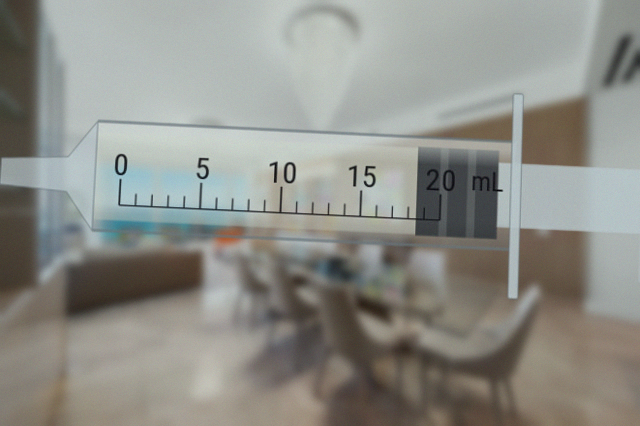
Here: 18.5
